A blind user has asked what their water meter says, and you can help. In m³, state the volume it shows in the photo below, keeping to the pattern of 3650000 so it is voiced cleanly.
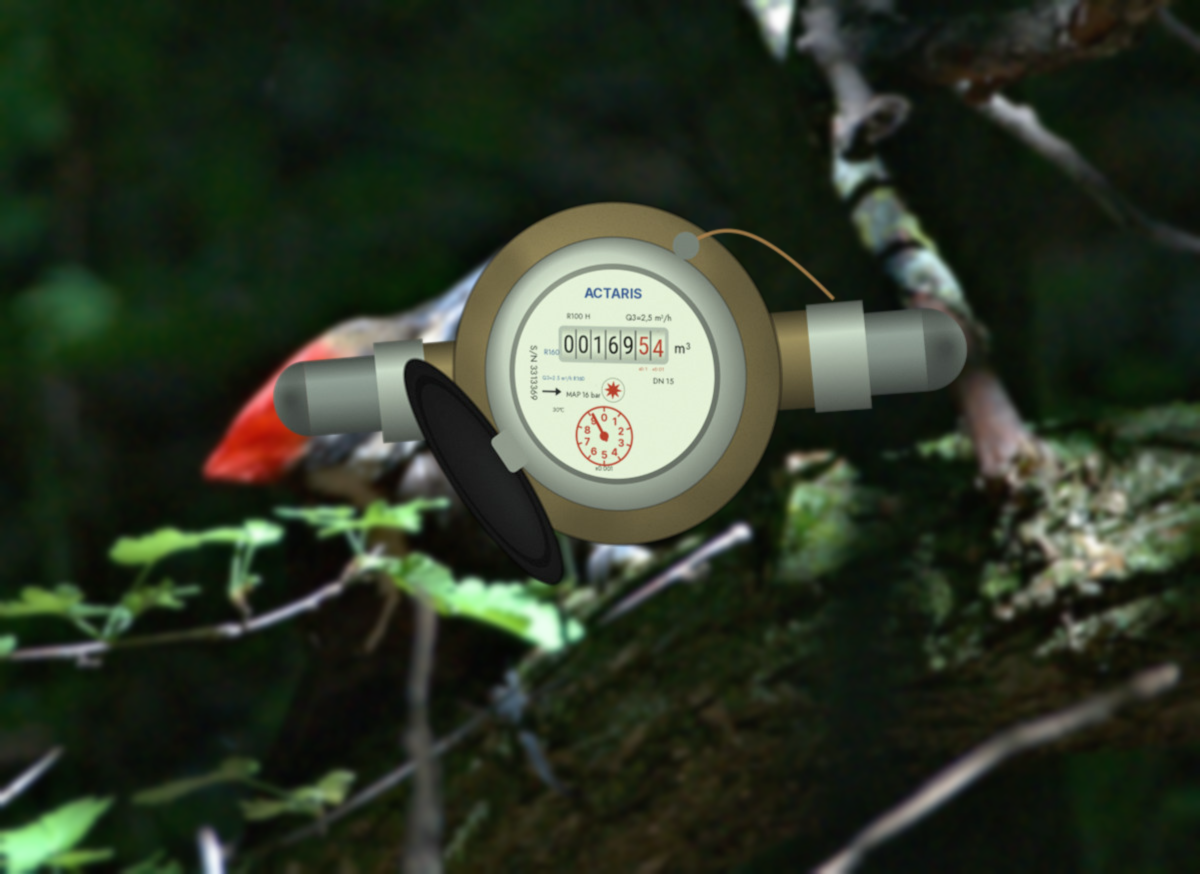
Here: 169.539
